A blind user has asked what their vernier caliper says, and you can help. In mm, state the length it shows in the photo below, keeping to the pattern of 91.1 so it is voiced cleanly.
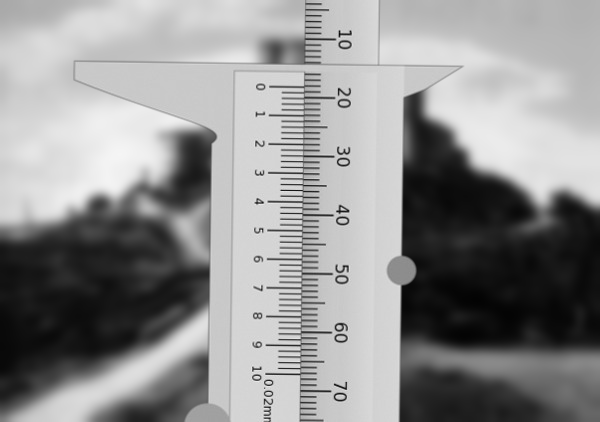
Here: 18.2
